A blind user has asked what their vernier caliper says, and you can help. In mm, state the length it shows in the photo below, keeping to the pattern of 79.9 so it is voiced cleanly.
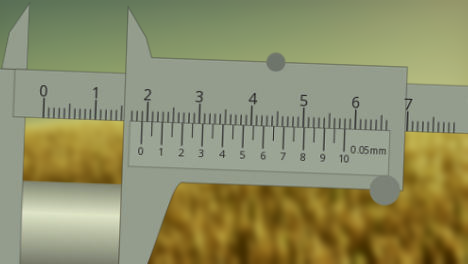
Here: 19.0
